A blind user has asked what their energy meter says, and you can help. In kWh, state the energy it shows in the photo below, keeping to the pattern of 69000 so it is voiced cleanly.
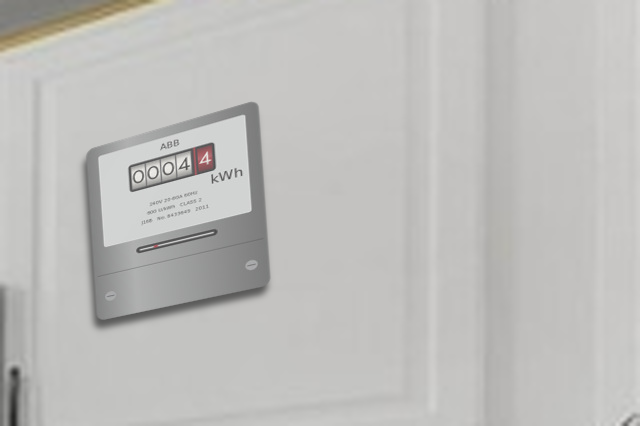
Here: 4.4
